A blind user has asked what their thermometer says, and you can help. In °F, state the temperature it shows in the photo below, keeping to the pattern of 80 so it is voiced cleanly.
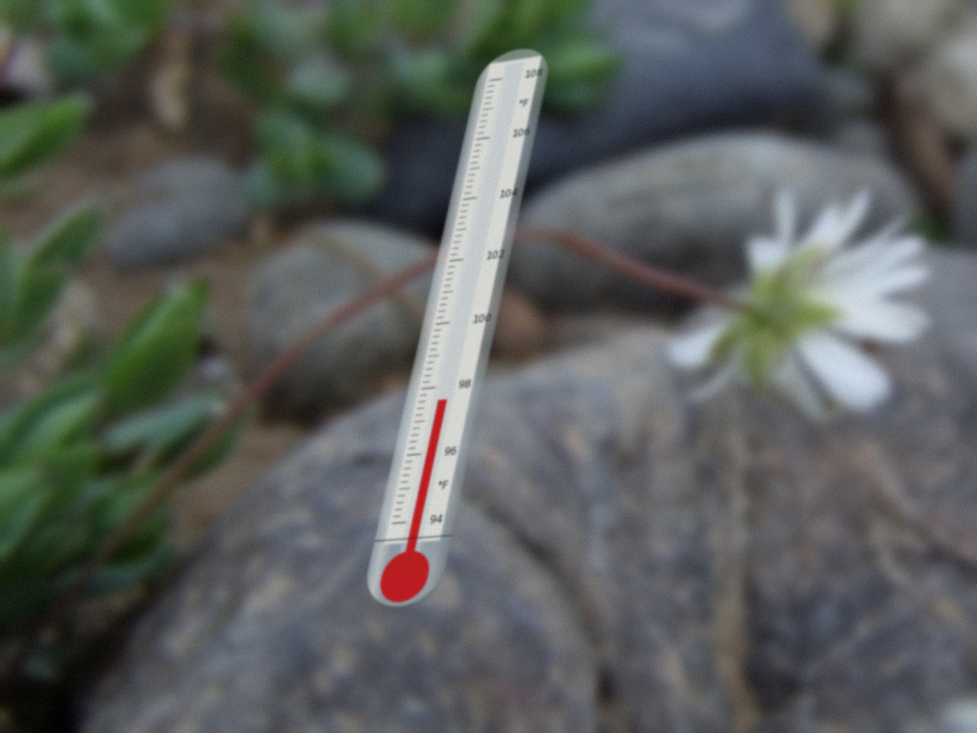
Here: 97.6
